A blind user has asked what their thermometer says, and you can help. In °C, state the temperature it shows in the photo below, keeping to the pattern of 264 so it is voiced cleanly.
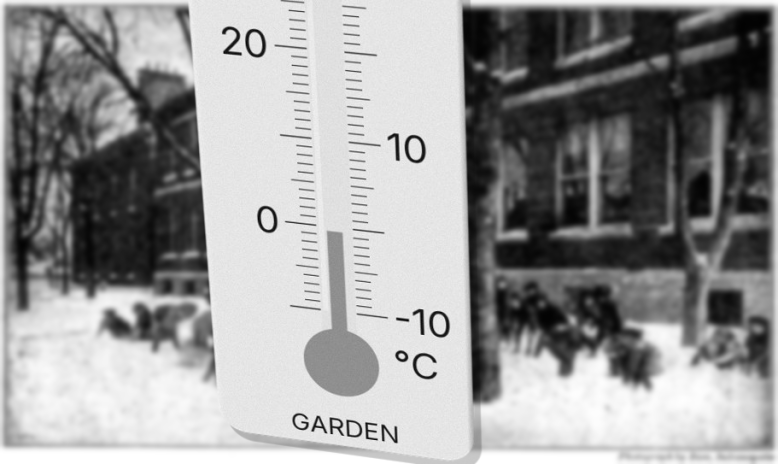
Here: -0.5
